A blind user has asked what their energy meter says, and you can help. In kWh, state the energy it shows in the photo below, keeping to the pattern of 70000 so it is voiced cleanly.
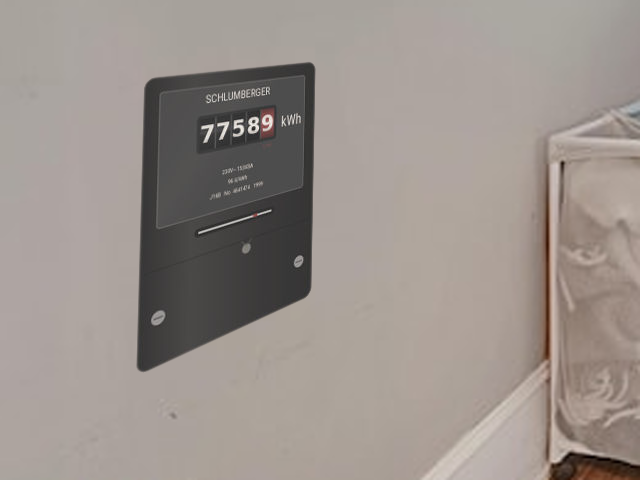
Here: 7758.9
